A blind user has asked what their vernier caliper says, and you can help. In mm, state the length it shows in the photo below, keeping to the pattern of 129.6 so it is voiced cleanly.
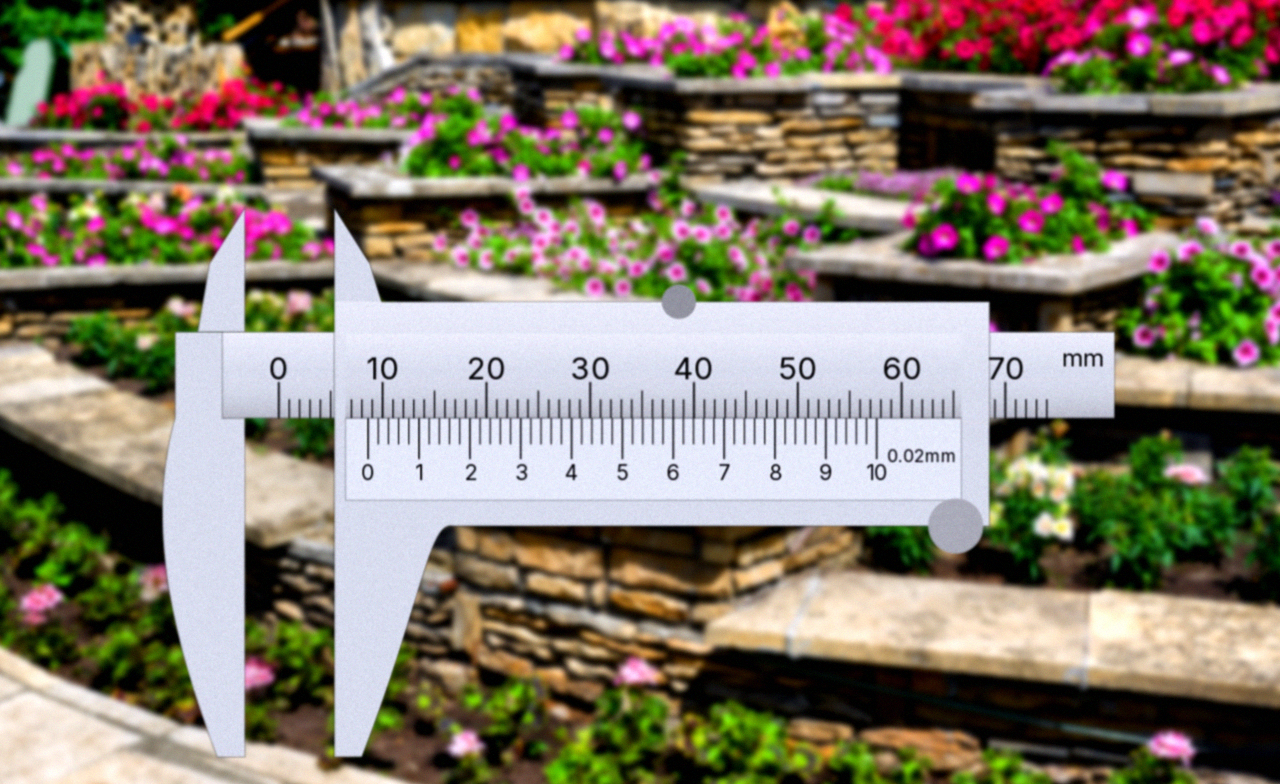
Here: 8.6
